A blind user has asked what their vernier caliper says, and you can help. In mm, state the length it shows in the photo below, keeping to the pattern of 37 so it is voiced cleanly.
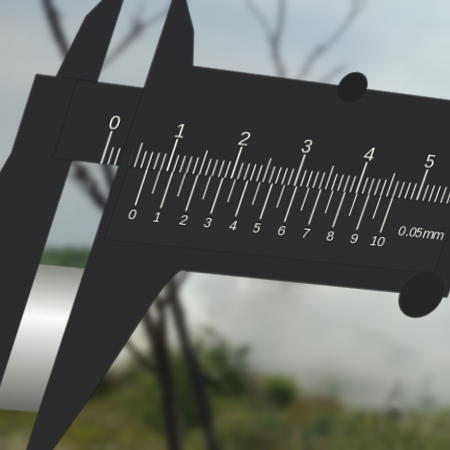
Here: 7.0
